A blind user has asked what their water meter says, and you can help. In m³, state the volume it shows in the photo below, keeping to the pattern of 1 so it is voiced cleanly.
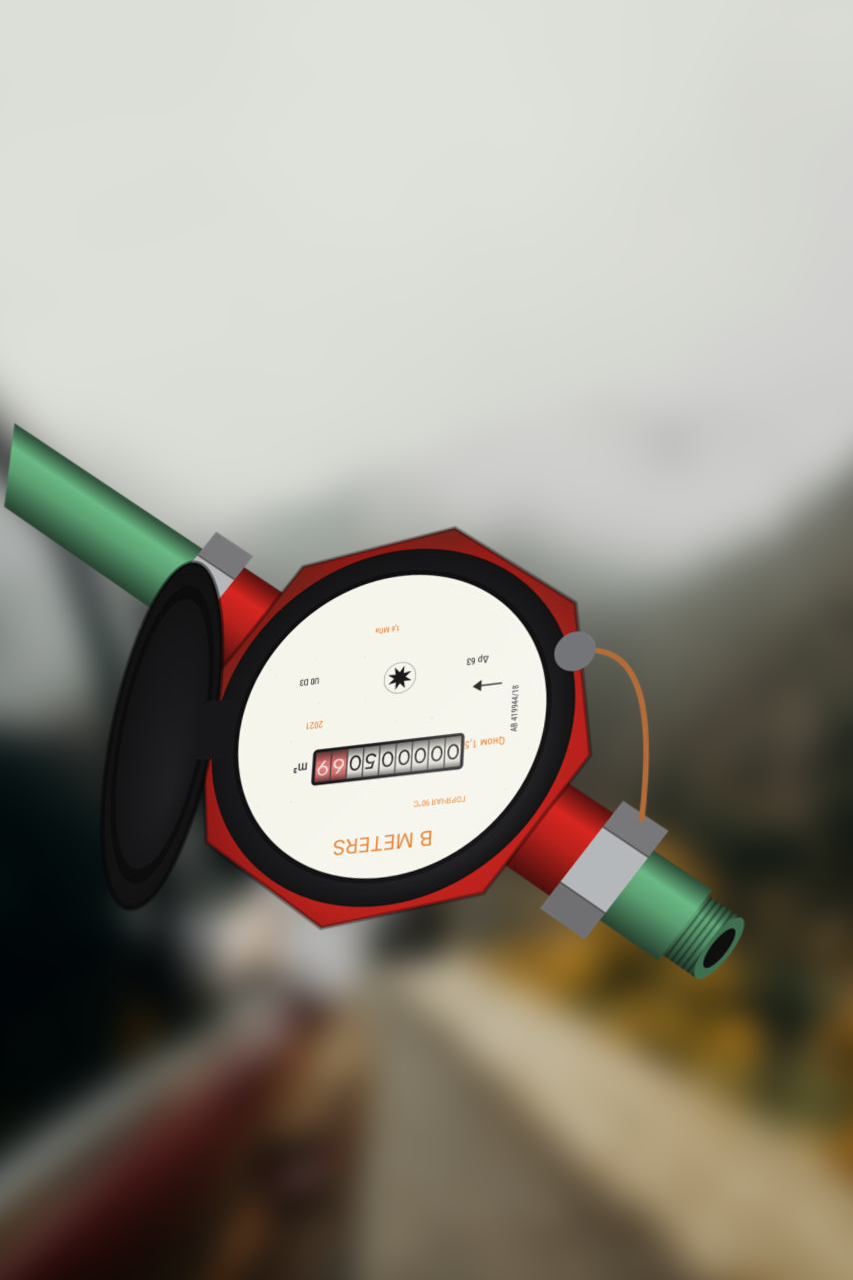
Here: 50.69
